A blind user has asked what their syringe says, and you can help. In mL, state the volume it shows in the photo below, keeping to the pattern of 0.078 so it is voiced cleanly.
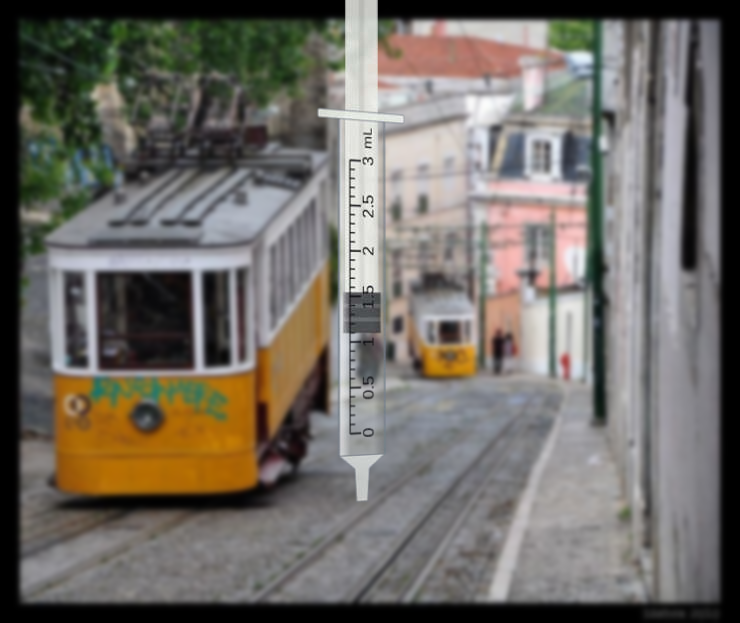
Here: 1.1
